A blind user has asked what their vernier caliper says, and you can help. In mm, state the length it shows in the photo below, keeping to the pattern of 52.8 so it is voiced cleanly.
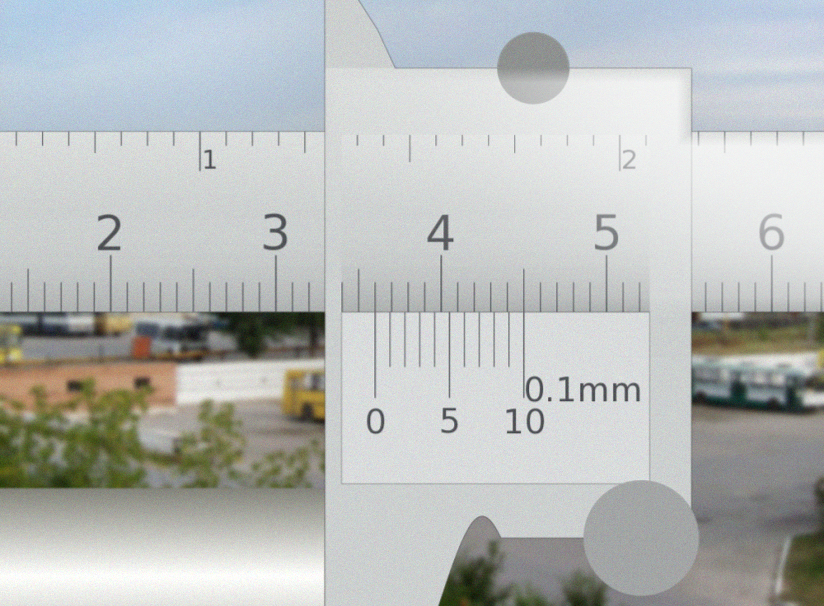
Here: 36.0
